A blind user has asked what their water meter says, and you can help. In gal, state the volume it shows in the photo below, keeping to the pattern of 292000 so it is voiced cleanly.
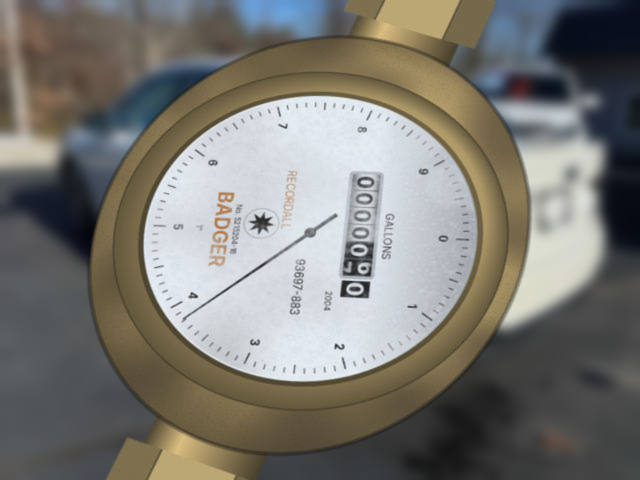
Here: 63.8
